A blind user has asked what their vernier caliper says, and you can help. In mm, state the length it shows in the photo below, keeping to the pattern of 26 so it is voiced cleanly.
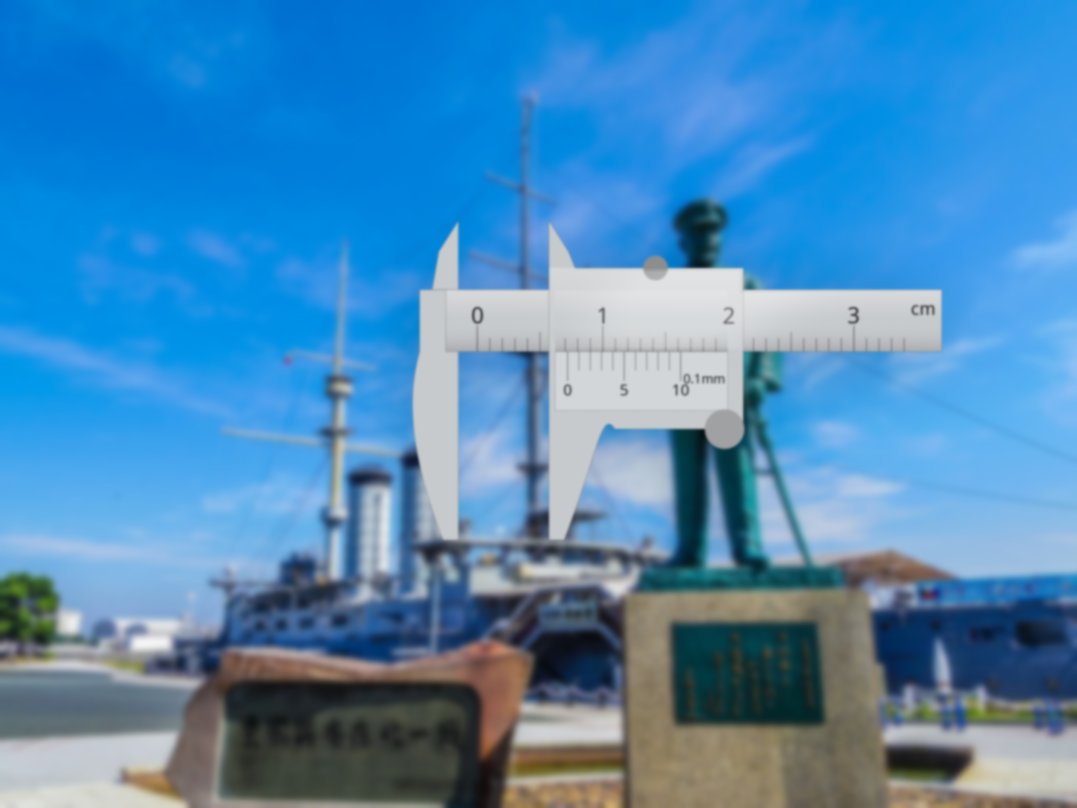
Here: 7.2
